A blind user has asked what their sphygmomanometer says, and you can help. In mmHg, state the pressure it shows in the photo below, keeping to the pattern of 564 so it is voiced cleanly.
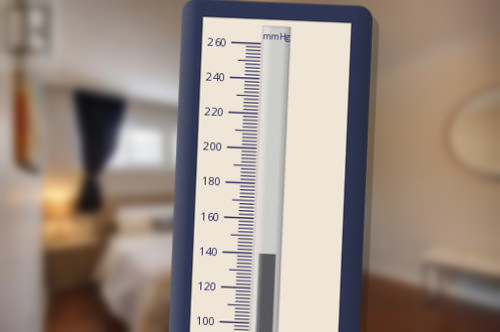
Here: 140
